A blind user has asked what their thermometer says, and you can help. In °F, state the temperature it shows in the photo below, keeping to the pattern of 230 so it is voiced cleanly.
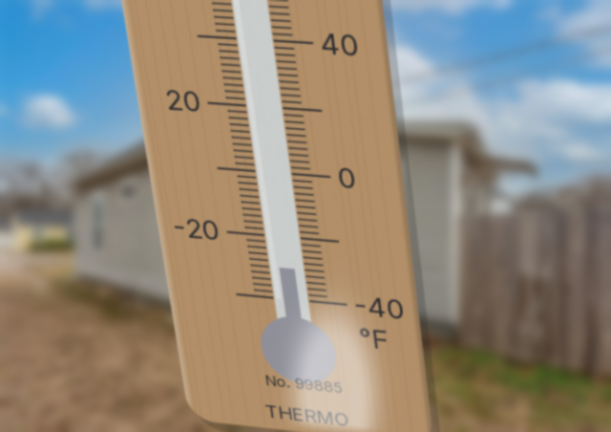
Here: -30
